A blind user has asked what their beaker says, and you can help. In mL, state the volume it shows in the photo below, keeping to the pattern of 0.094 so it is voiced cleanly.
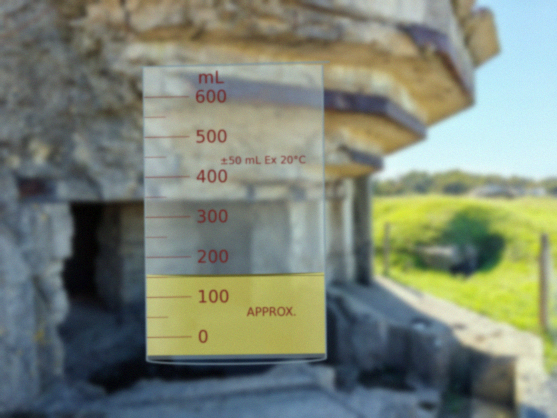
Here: 150
